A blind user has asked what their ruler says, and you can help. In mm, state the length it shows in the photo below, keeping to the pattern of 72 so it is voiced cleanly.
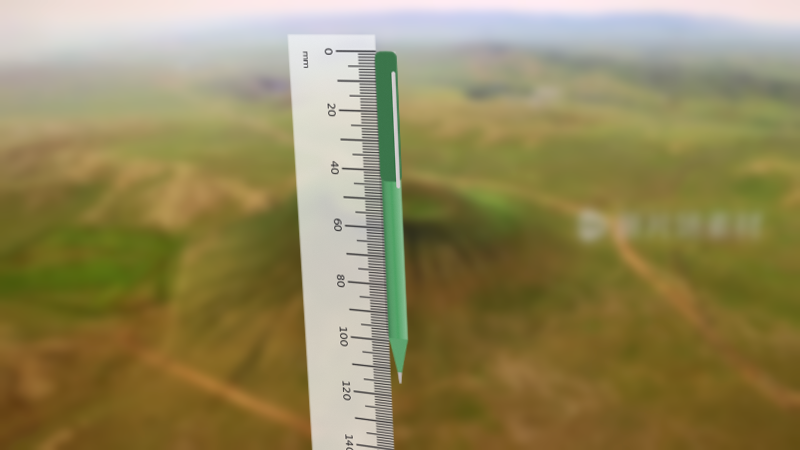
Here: 115
